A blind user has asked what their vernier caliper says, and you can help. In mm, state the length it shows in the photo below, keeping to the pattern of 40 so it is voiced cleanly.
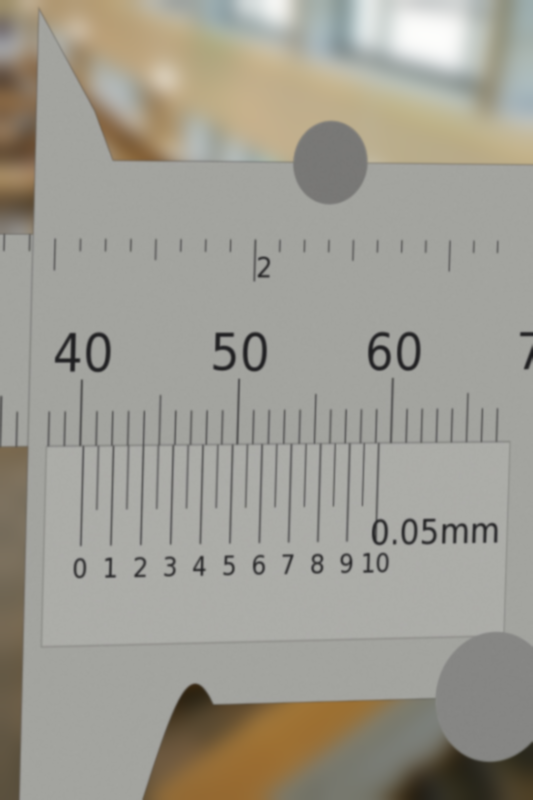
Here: 40.2
